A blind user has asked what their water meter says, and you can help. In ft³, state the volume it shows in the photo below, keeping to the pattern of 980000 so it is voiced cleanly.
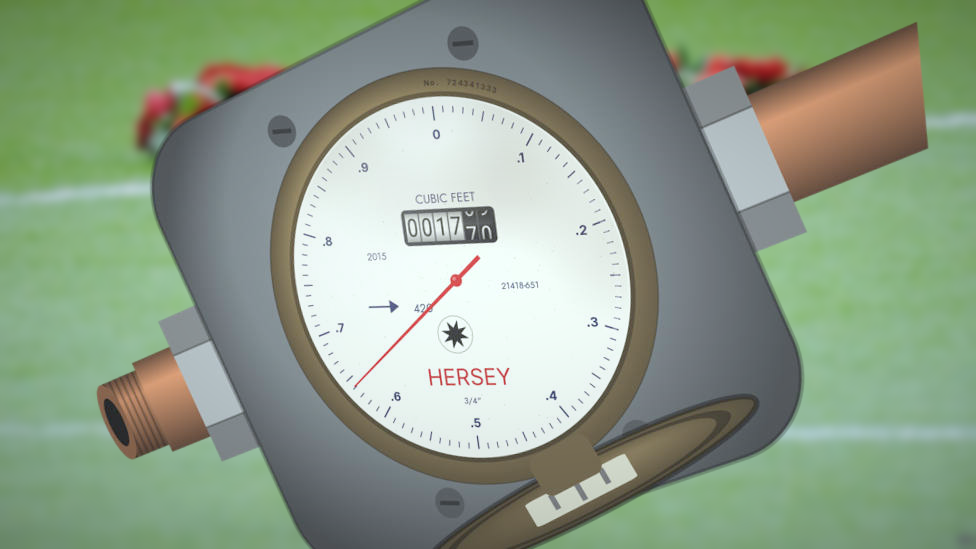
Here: 1769.64
